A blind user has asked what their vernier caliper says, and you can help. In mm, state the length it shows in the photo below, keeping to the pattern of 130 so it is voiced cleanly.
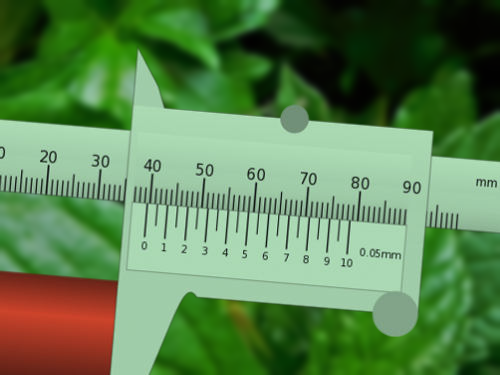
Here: 39.5
